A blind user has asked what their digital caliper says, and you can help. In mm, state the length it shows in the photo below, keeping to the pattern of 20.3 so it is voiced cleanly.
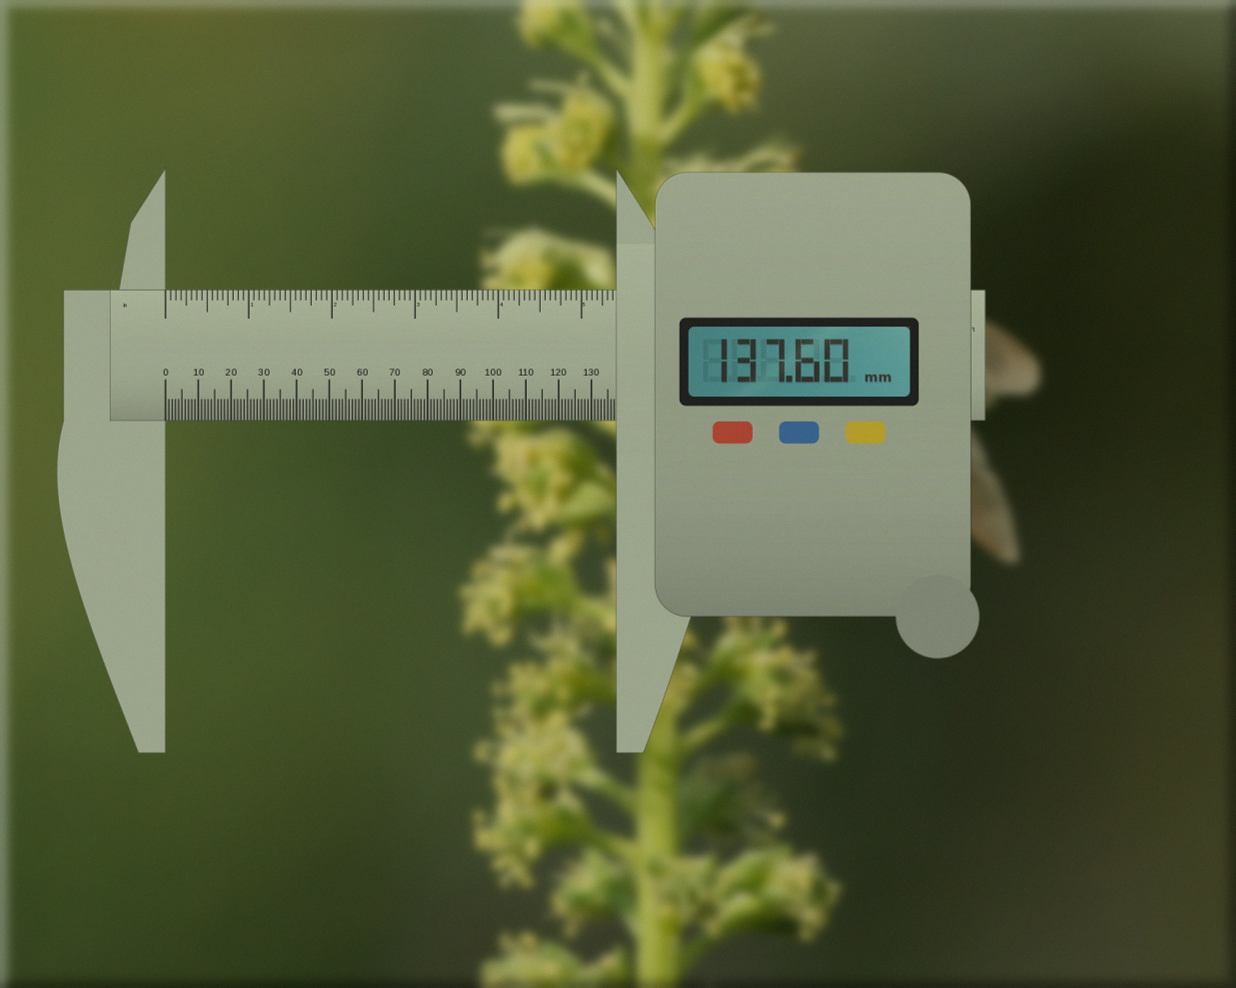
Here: 137.60
